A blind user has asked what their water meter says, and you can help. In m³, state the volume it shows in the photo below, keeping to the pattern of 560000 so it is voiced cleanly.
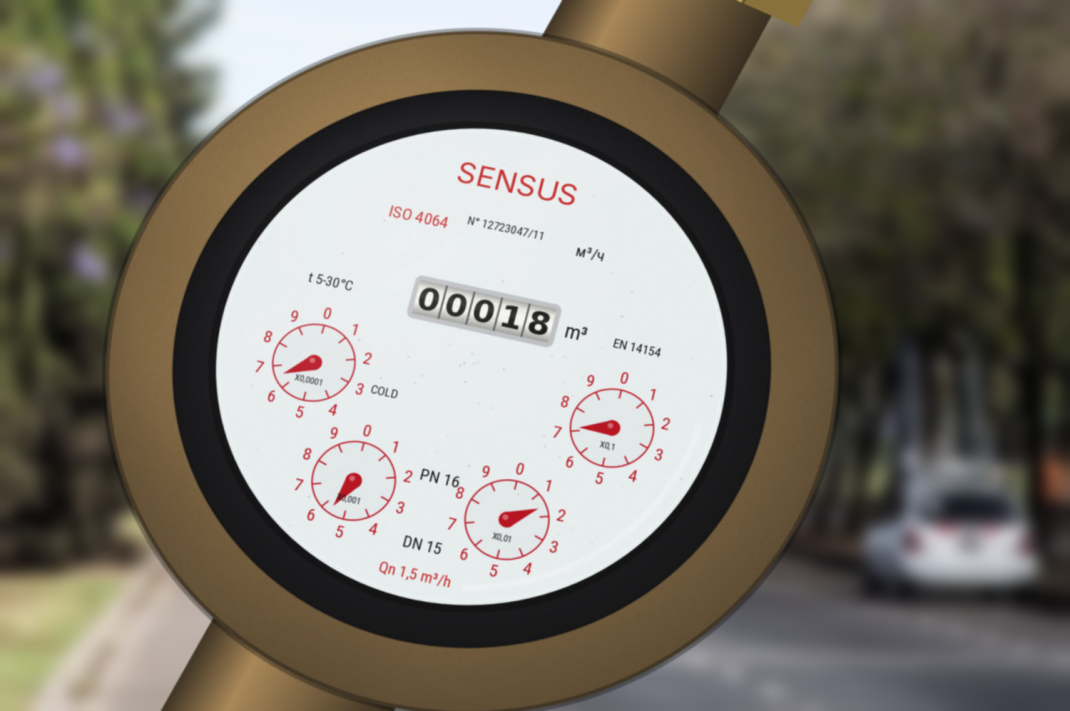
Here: 18.7156
